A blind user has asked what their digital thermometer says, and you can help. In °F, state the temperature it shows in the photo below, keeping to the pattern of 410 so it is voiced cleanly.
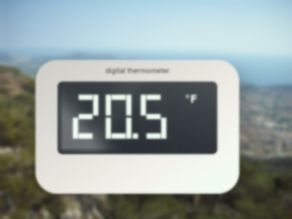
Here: 20.5
